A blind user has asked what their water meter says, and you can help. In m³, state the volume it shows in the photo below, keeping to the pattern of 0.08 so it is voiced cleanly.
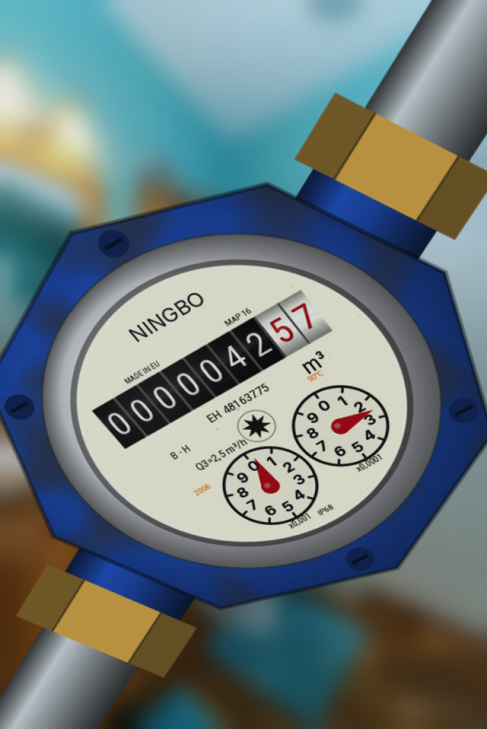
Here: 42.5702
